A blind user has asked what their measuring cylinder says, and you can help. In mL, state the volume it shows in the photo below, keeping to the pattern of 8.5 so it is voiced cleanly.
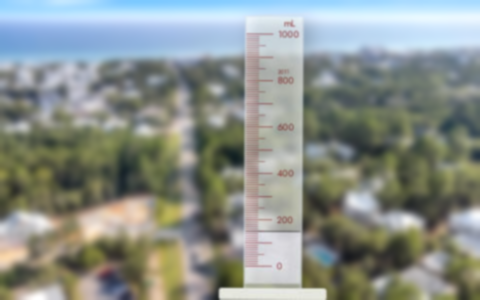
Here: 150
